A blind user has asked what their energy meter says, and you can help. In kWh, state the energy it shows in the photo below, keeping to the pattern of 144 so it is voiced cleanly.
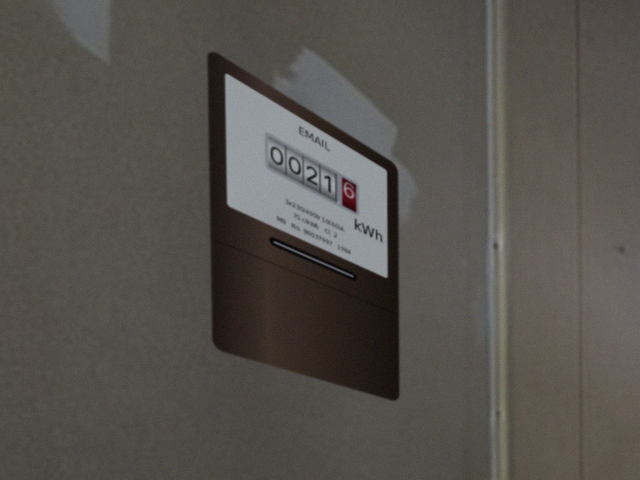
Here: 21.6
